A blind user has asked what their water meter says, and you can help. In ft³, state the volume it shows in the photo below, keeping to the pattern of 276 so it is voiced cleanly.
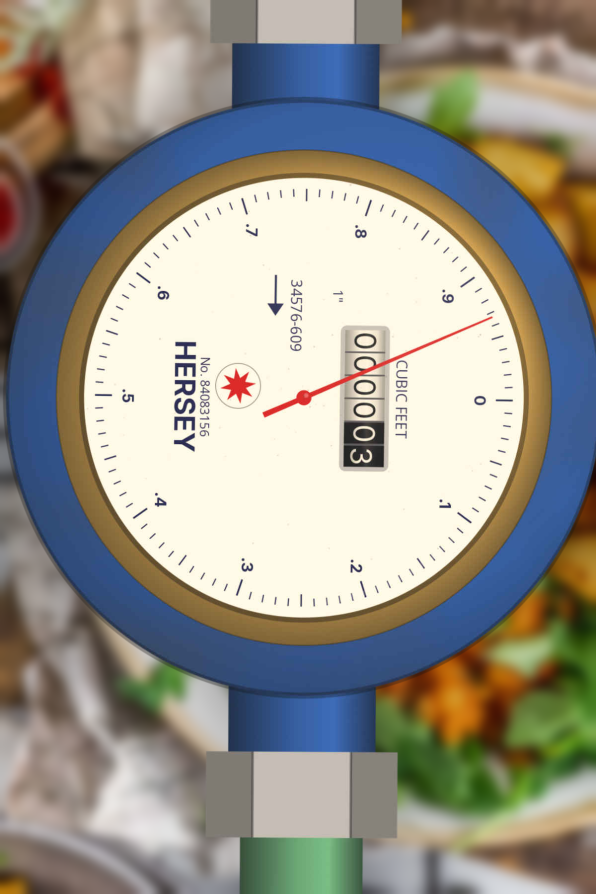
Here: 2.93
